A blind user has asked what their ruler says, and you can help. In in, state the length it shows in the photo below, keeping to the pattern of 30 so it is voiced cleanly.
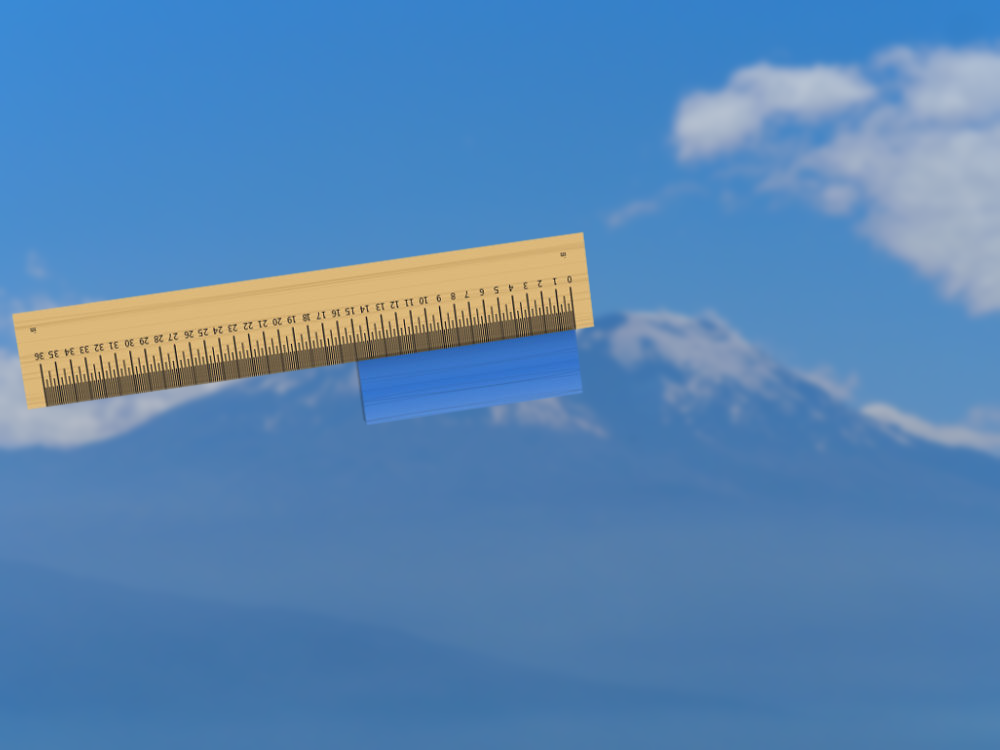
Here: 15
